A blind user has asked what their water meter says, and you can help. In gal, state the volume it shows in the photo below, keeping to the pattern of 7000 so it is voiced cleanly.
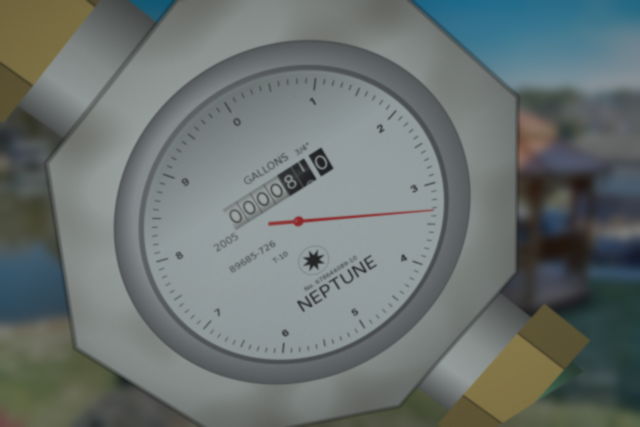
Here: 813.3
